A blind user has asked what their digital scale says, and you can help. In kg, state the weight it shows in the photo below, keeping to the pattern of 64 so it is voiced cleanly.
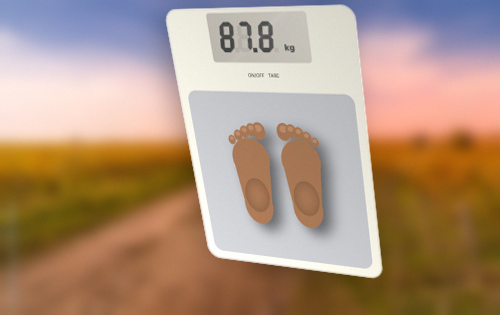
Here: 87.8
